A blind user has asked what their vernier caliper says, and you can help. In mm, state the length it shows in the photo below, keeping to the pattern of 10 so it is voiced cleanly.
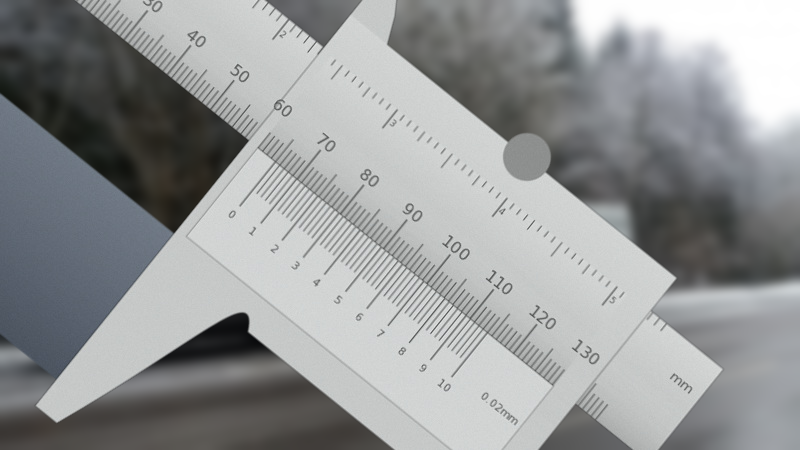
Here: 65.0
